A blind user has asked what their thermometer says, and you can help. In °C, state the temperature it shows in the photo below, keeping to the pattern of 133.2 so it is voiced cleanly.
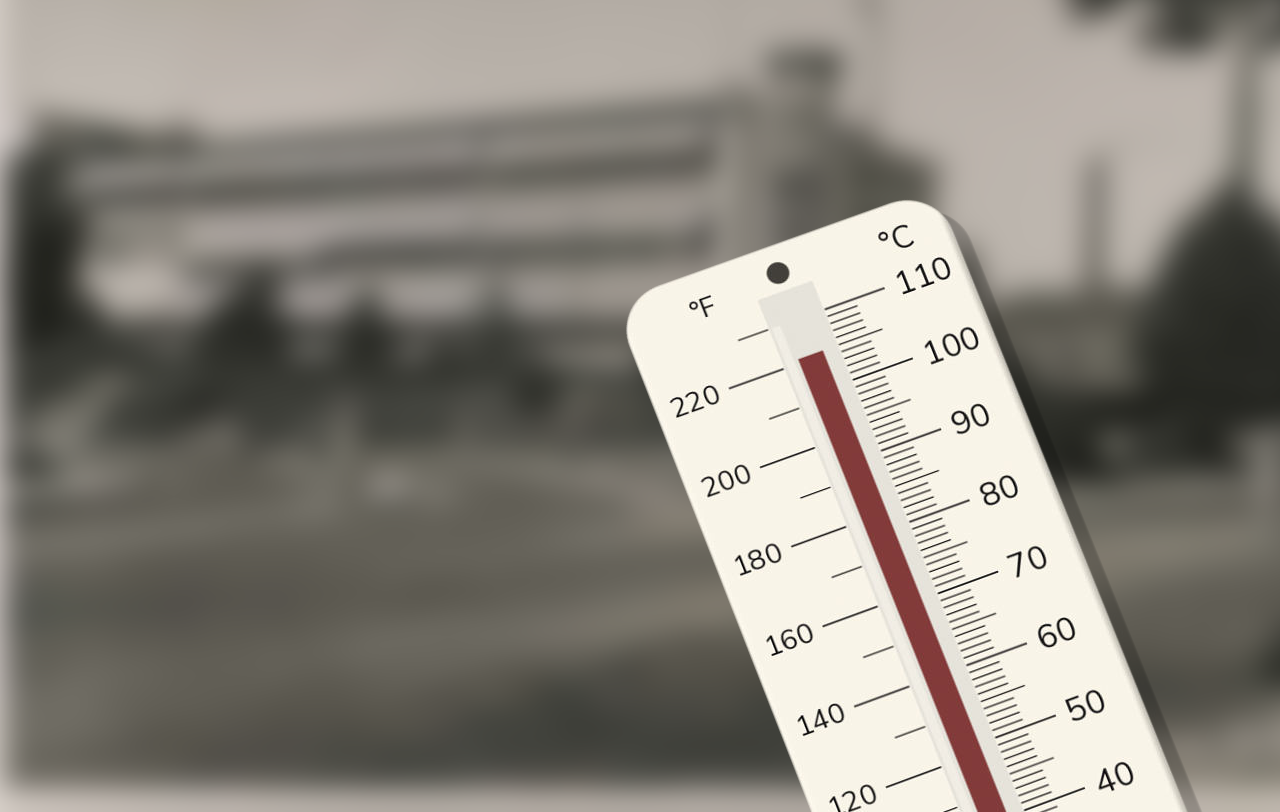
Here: 105
